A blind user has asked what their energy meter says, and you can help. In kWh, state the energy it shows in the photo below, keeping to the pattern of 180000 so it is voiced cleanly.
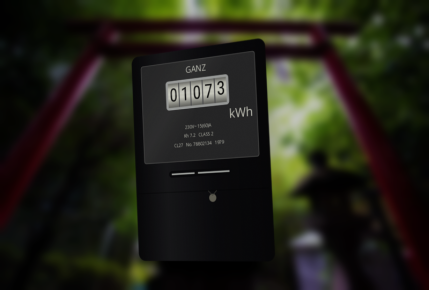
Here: 1073
